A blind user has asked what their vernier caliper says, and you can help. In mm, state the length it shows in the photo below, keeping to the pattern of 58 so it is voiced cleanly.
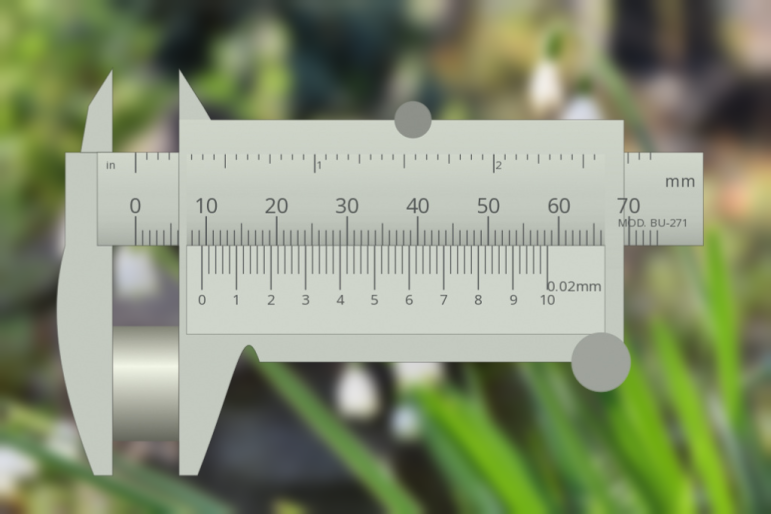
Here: 9.4
